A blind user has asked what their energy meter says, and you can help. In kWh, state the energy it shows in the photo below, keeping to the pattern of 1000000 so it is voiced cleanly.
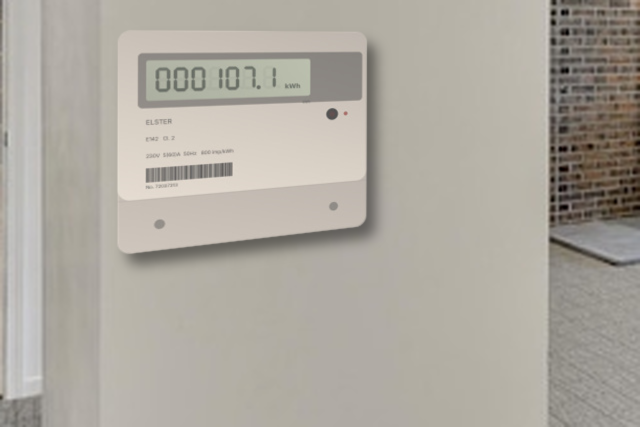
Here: 107.1
